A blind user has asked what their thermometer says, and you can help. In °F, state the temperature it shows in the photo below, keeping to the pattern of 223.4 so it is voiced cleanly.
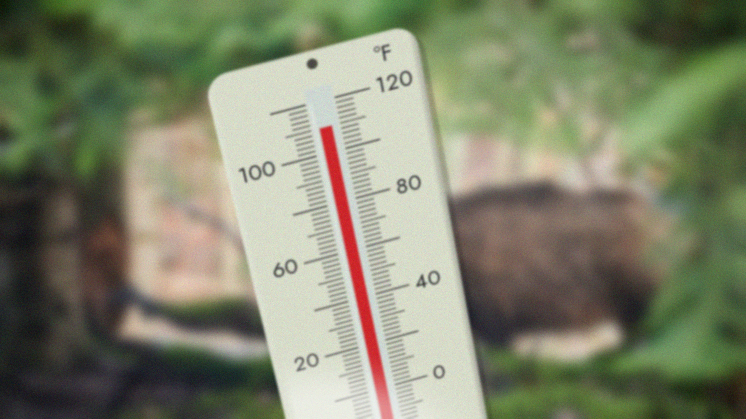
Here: 110
